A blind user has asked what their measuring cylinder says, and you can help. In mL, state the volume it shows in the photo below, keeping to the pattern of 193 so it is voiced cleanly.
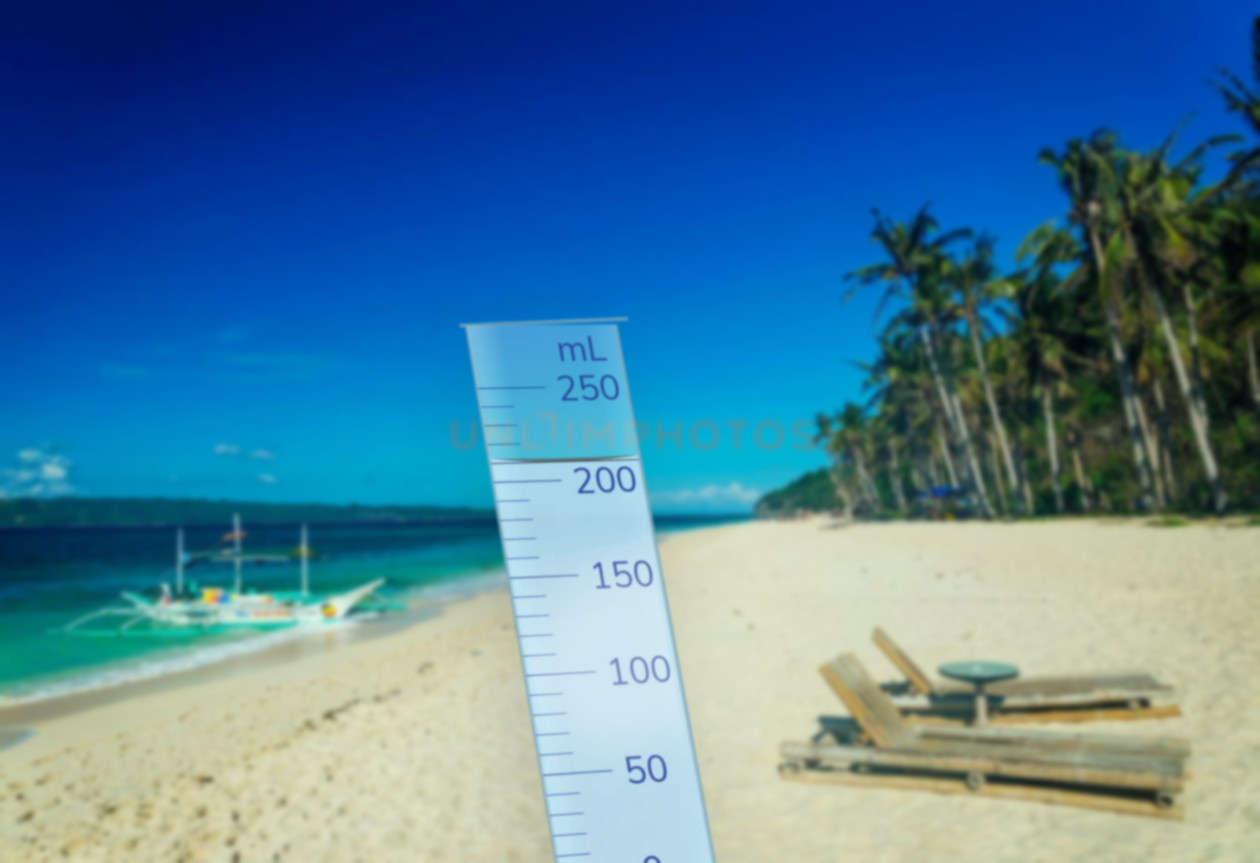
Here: 210
